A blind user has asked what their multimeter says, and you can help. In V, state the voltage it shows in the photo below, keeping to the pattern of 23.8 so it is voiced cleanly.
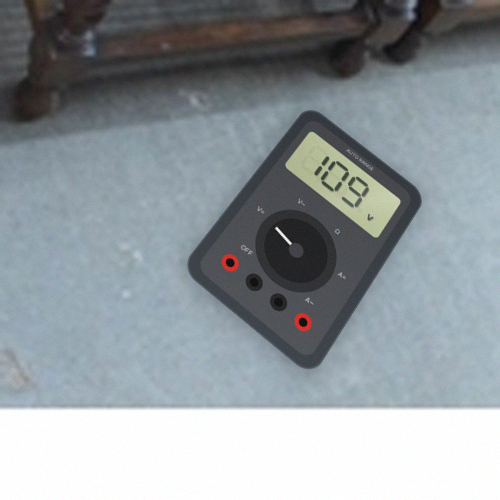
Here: 109
